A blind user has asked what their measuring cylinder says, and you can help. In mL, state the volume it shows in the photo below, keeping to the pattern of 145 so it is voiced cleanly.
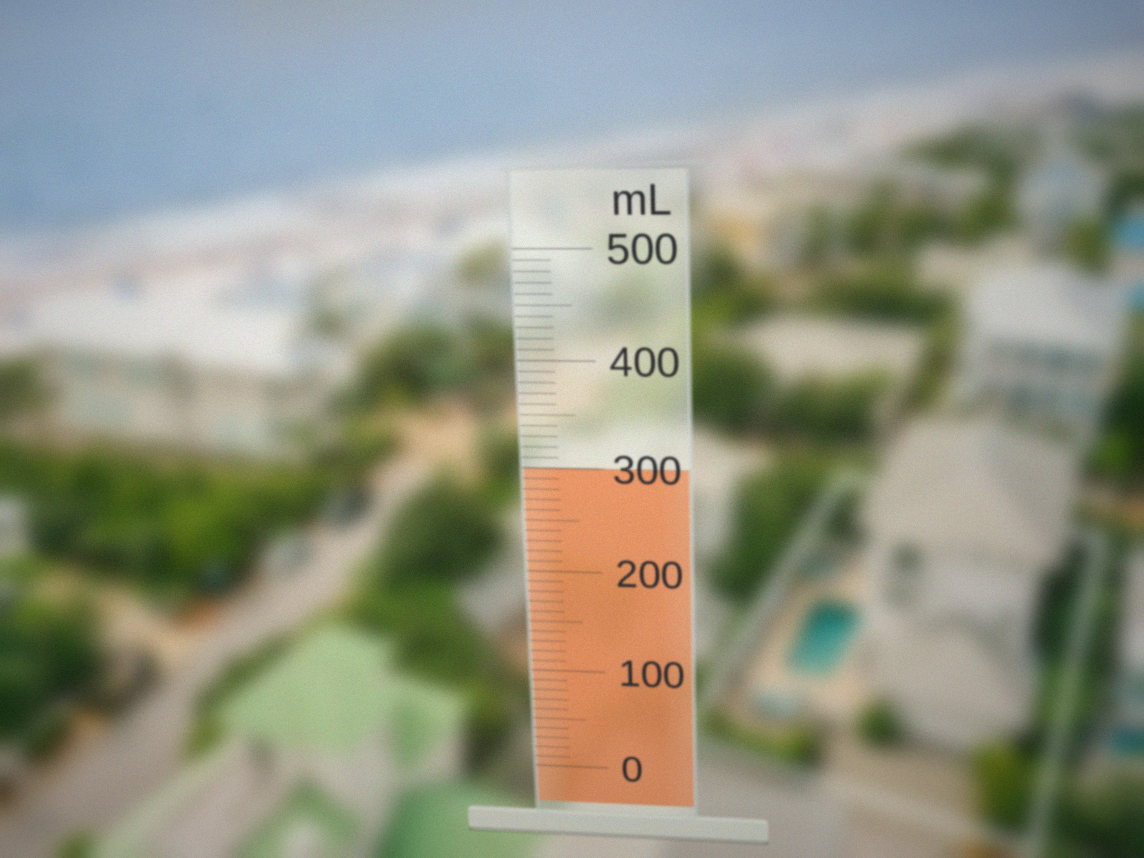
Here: 300
